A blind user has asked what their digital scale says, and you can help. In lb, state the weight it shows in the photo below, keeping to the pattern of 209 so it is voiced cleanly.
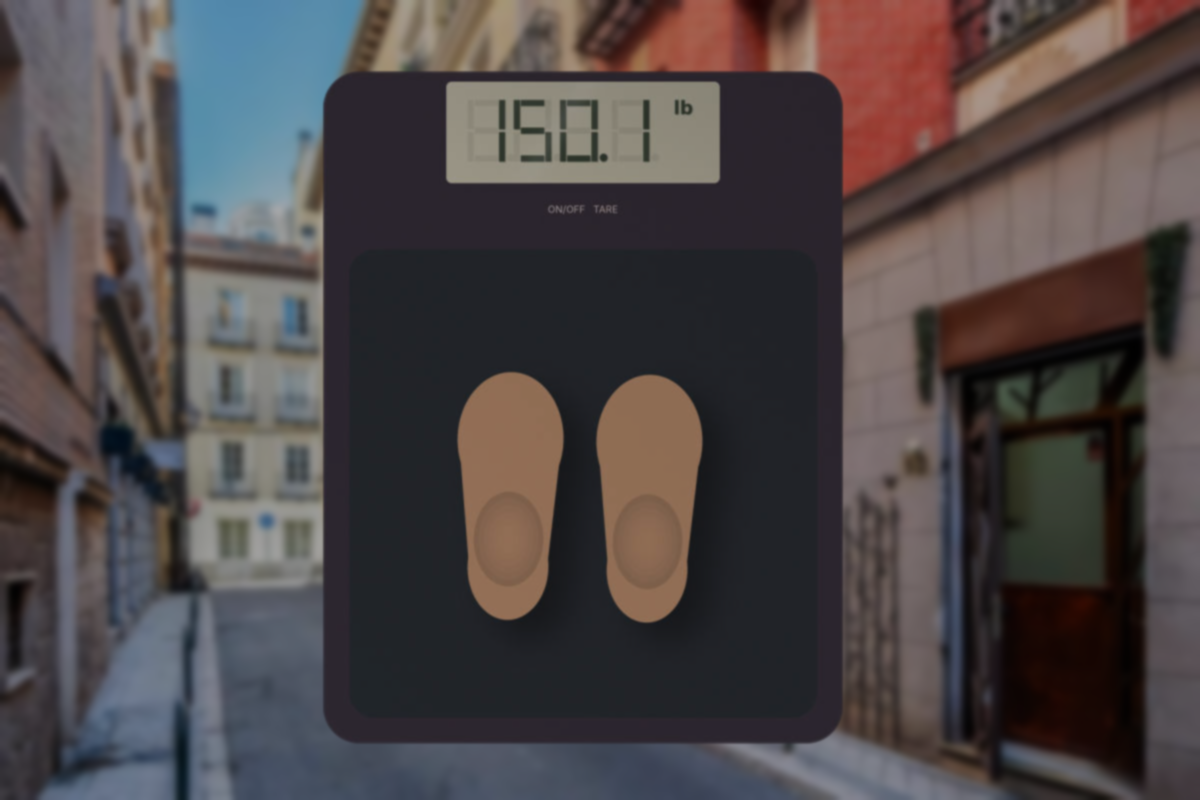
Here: 150.1
